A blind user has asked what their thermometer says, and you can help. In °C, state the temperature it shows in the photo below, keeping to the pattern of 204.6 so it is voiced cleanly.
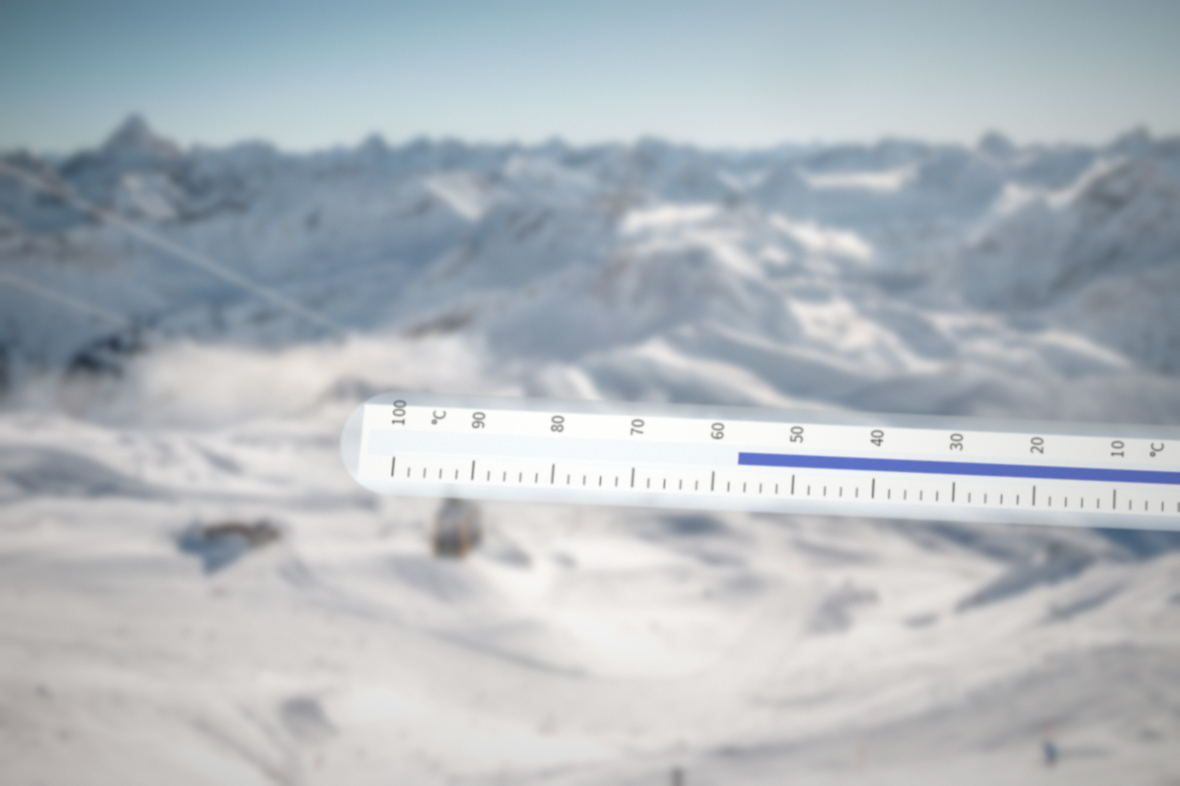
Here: 57
